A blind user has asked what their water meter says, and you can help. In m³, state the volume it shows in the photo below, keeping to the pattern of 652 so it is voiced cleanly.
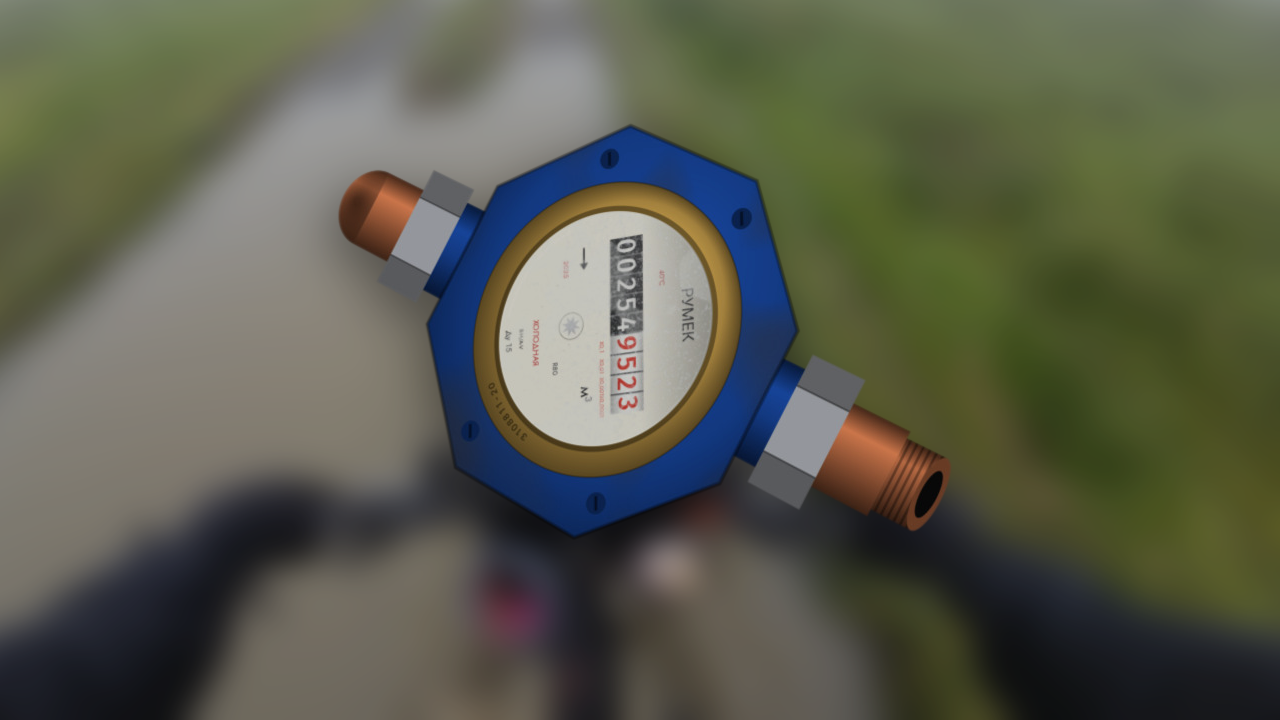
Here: 254.9523
